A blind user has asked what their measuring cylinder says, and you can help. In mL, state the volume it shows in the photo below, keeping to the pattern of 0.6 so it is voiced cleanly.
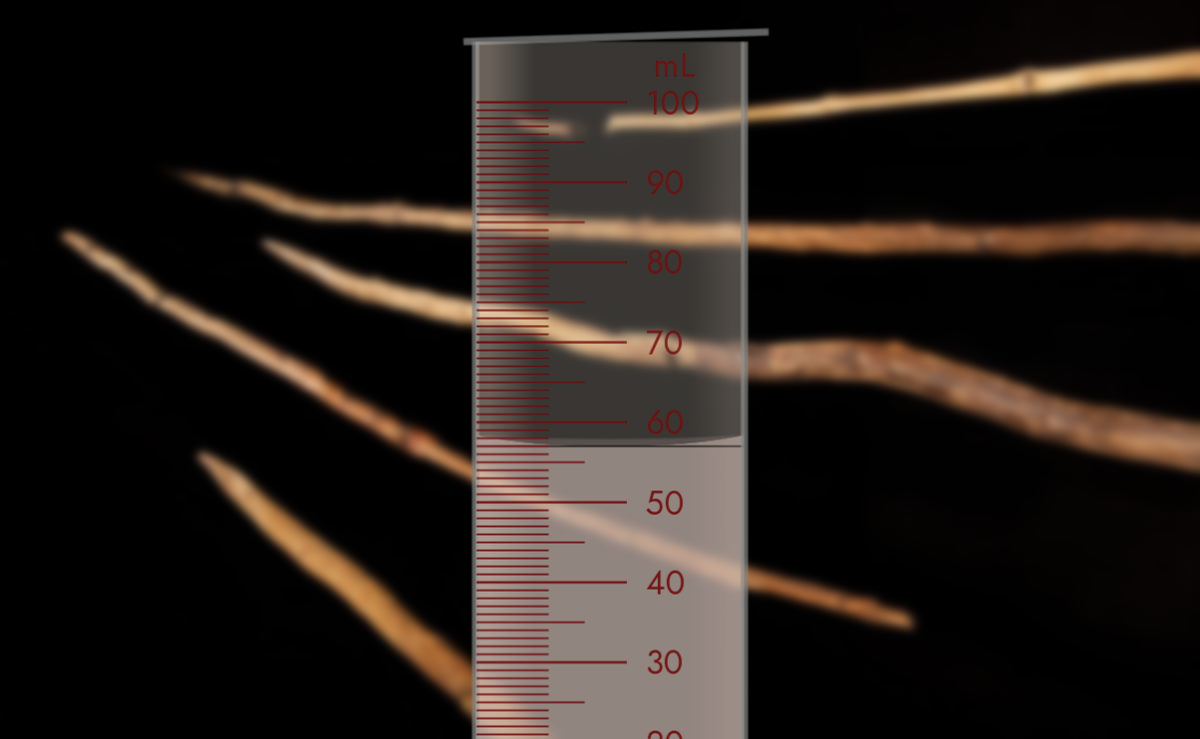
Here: 57
